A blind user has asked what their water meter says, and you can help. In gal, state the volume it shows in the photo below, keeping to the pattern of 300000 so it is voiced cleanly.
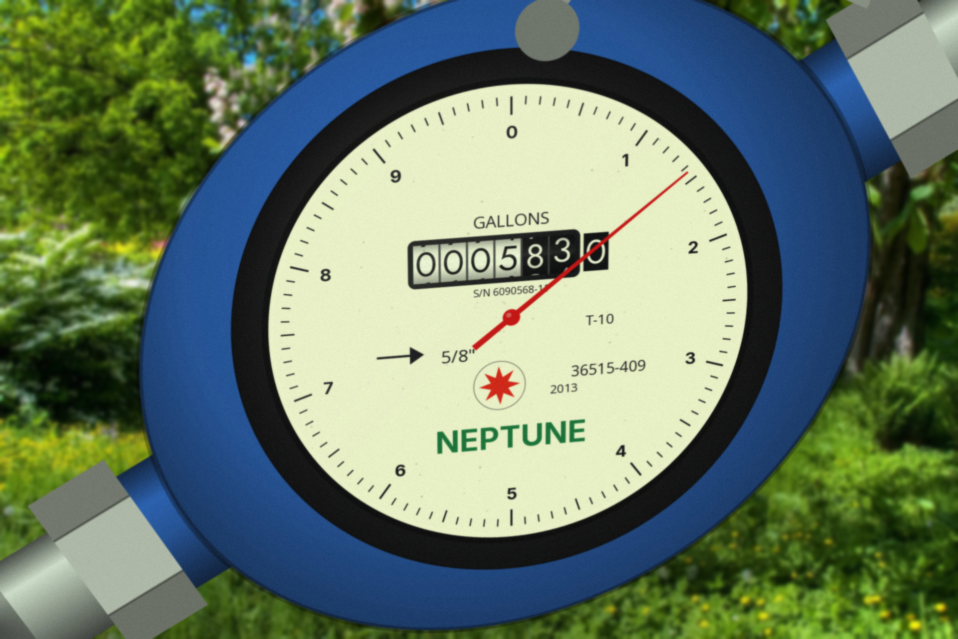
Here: 5831.4
